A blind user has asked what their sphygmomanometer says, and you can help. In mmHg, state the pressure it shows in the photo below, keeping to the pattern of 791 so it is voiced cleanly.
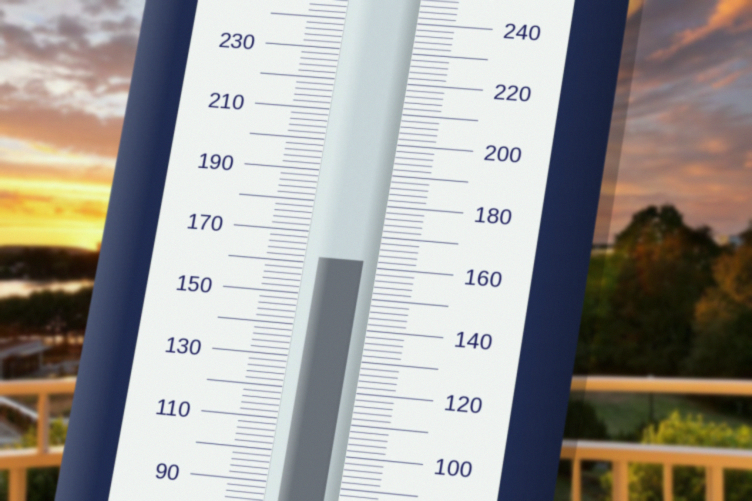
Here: 162
